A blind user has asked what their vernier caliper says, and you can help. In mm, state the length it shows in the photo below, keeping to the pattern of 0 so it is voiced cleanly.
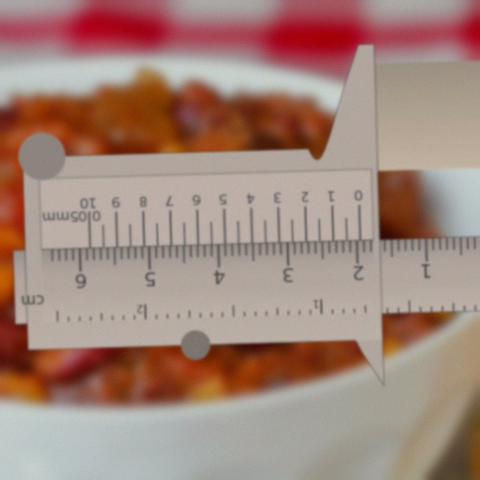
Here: 19.5
